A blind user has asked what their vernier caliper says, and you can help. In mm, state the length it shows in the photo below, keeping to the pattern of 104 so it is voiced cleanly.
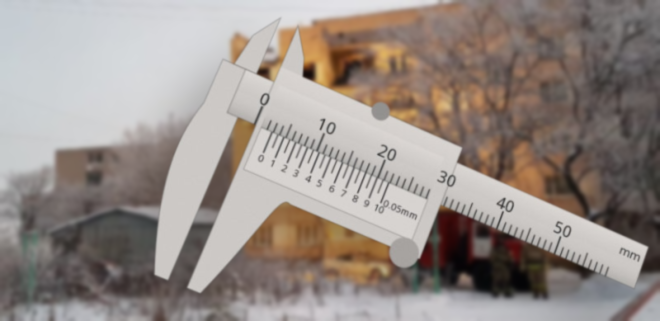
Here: 2.8
